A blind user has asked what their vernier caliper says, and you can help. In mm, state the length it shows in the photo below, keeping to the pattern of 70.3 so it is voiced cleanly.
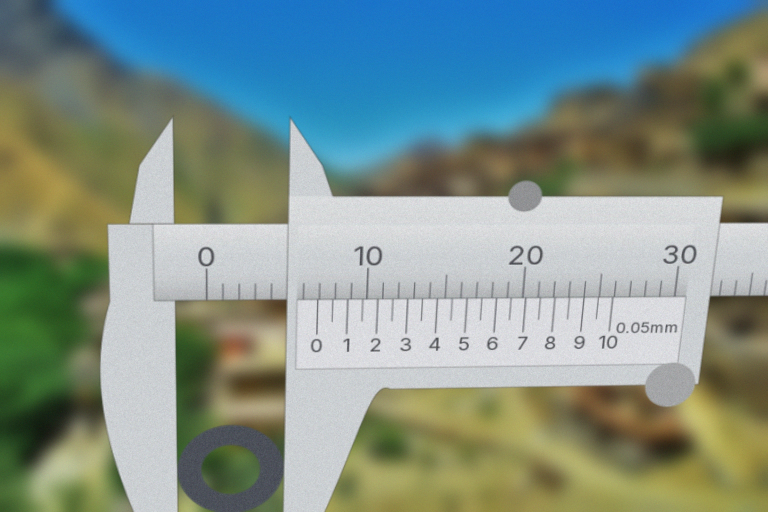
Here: 6.9
